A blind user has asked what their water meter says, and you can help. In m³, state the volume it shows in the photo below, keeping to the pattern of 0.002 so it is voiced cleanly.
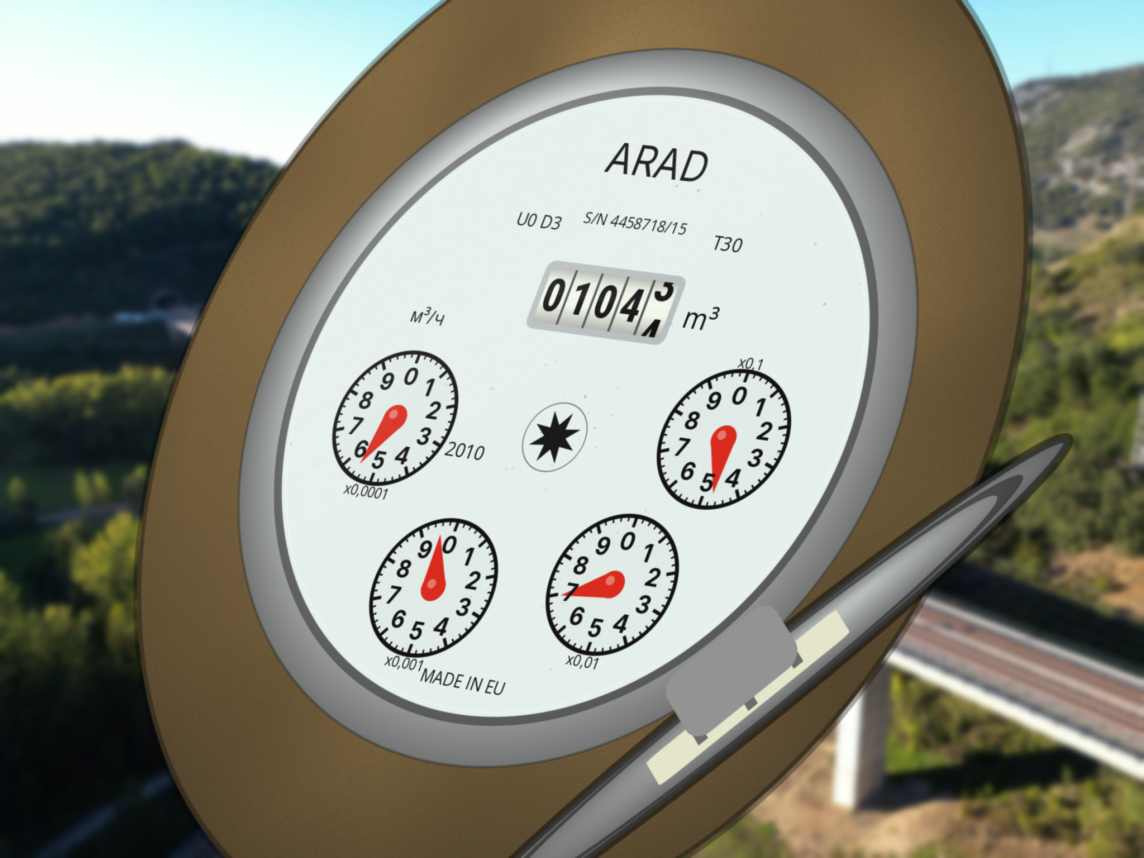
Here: 1043.4695
